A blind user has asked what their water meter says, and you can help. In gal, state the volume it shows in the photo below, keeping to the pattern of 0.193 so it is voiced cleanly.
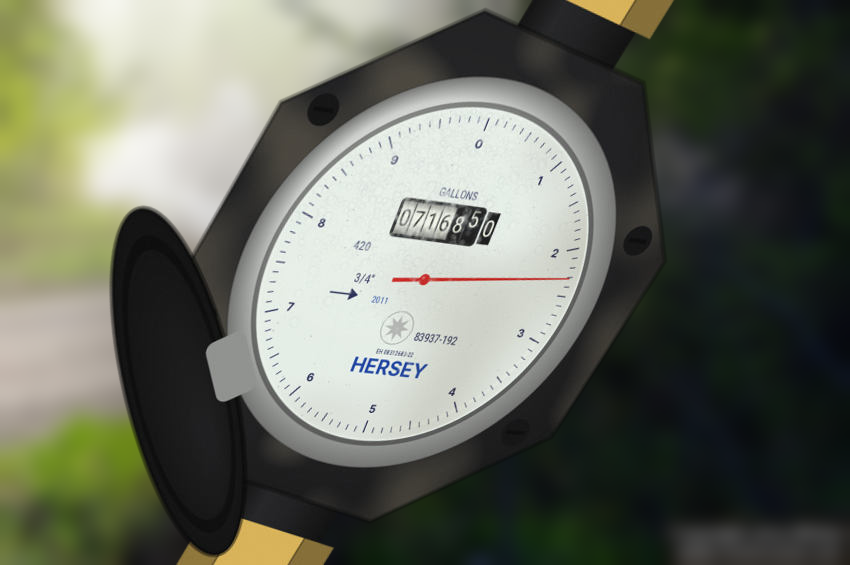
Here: 716852.3
